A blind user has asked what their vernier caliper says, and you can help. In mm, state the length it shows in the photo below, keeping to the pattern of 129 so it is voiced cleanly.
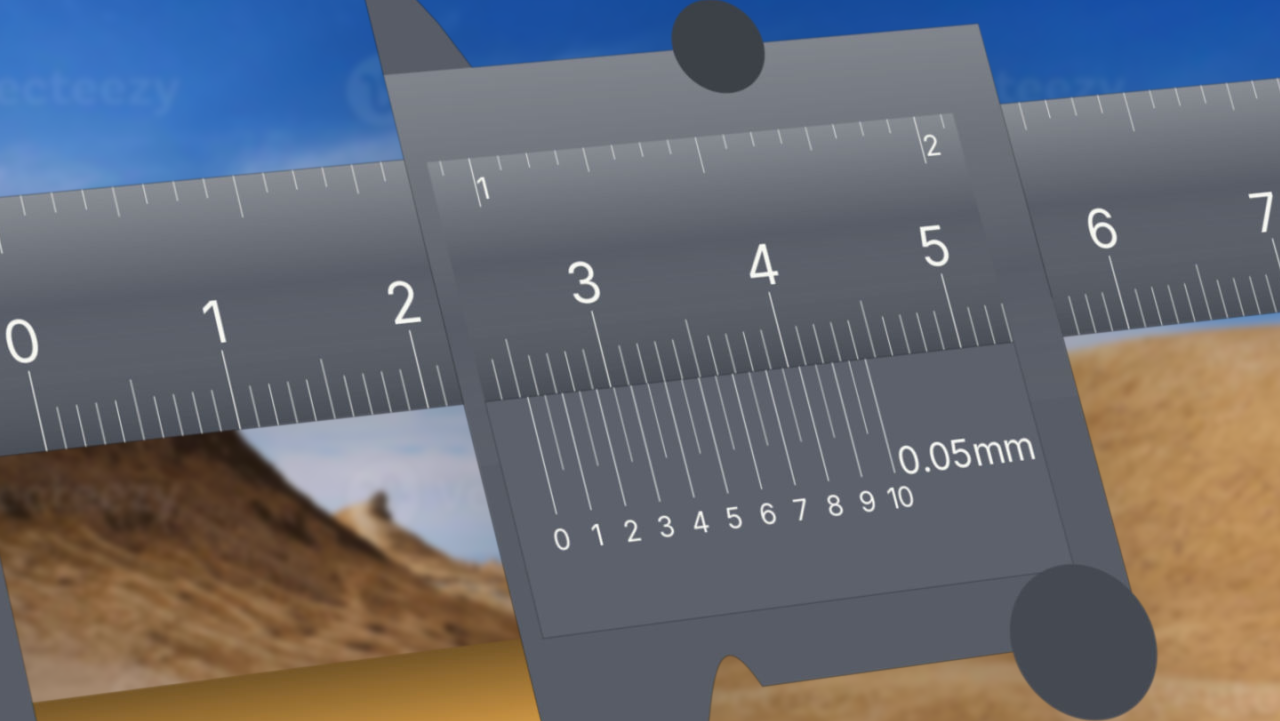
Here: 25.4
